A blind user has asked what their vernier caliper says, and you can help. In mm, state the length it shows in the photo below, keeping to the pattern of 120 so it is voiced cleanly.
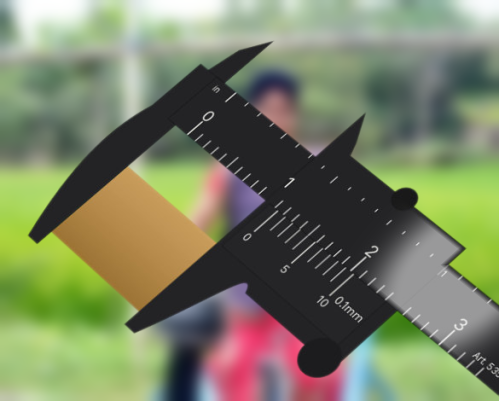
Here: 11.4
